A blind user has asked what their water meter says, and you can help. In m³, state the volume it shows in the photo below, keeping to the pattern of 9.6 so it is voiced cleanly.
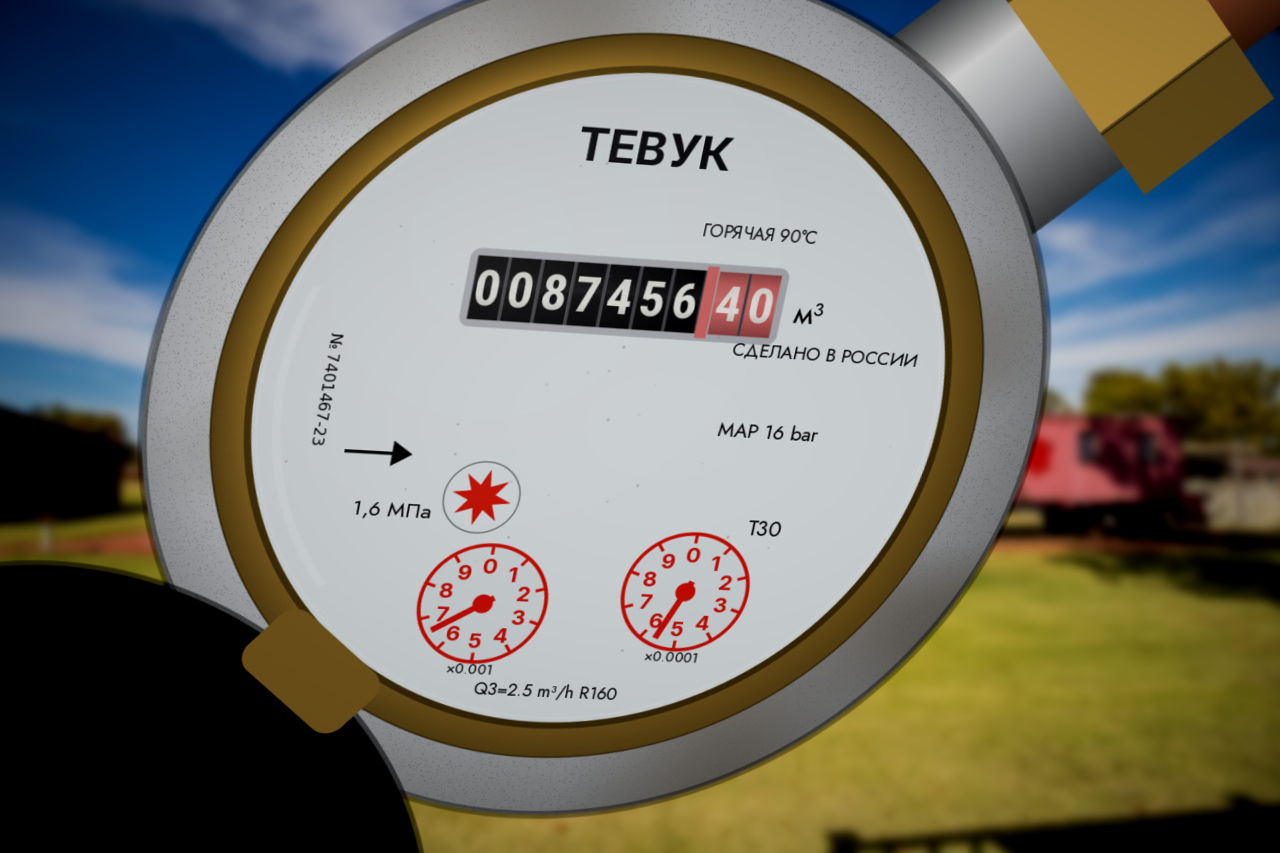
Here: 87456.4065
